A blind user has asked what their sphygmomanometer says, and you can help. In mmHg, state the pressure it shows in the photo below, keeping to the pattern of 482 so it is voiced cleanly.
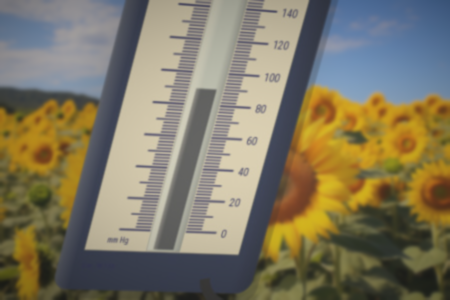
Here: 90
